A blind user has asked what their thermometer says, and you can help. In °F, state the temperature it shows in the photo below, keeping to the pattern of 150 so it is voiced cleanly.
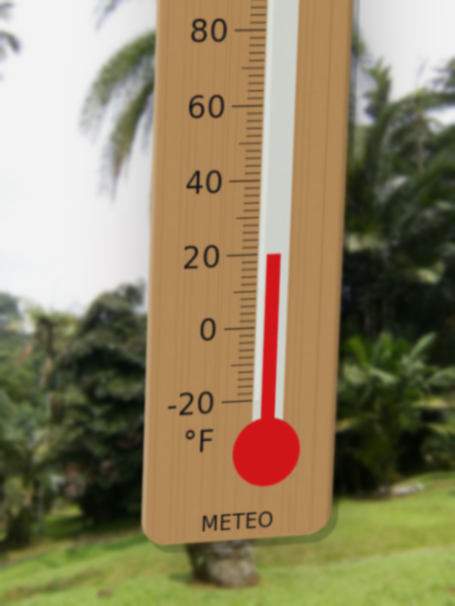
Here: 20
